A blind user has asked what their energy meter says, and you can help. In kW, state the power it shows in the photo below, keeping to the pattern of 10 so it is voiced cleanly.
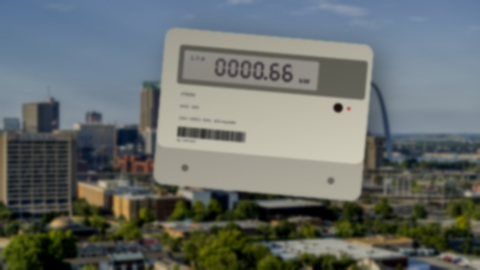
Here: 0.66
